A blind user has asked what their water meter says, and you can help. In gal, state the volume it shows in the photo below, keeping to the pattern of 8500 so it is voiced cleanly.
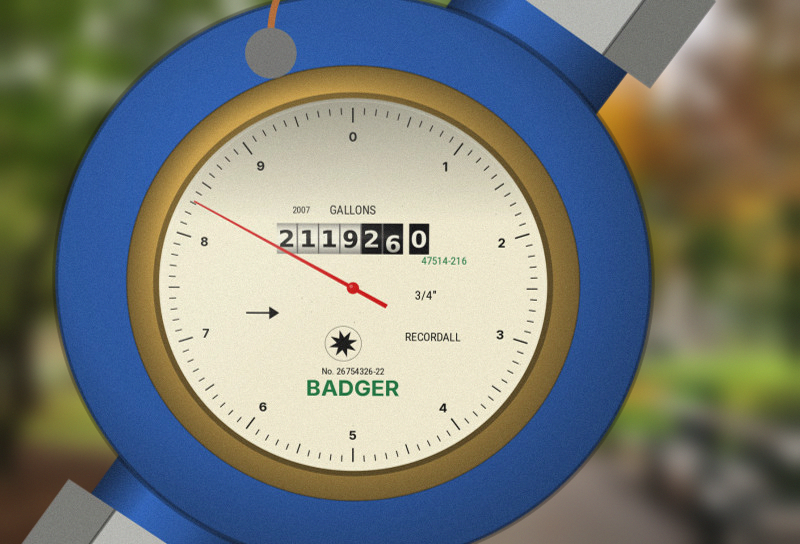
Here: 2119258.3
